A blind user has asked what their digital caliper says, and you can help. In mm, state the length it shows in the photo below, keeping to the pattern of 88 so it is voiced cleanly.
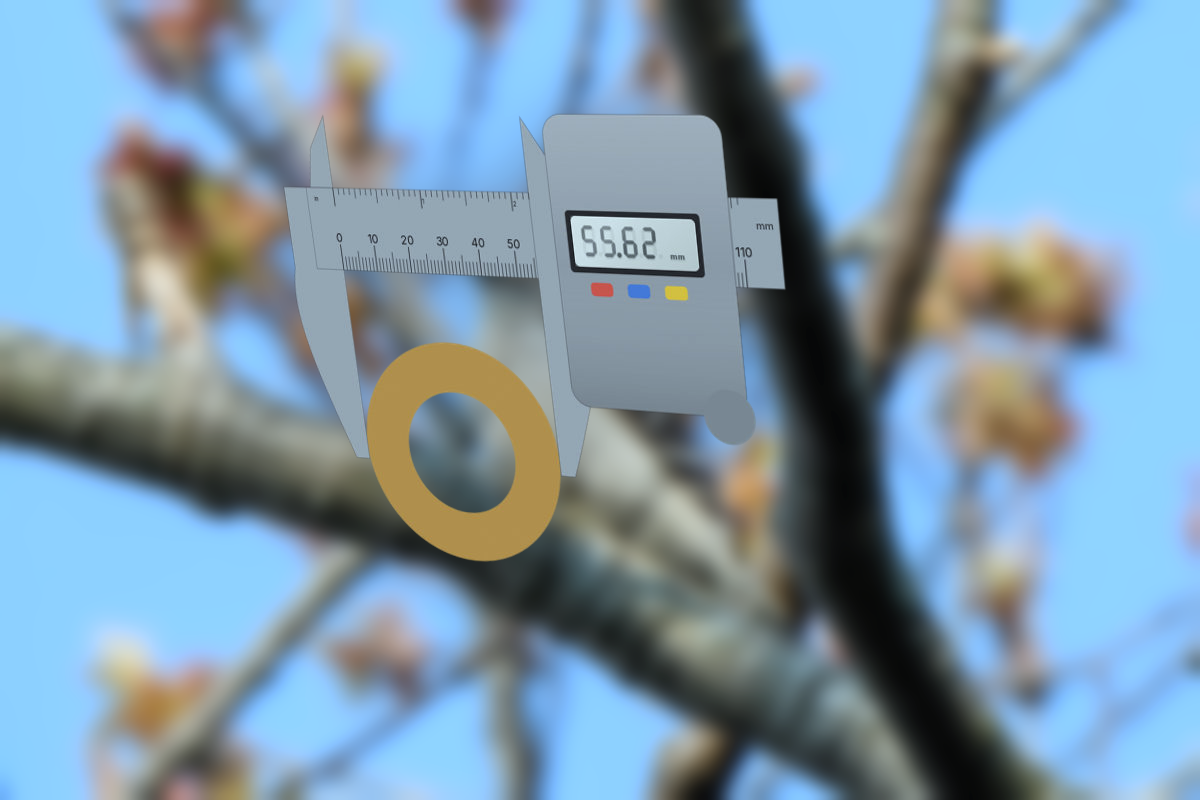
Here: 55.62
